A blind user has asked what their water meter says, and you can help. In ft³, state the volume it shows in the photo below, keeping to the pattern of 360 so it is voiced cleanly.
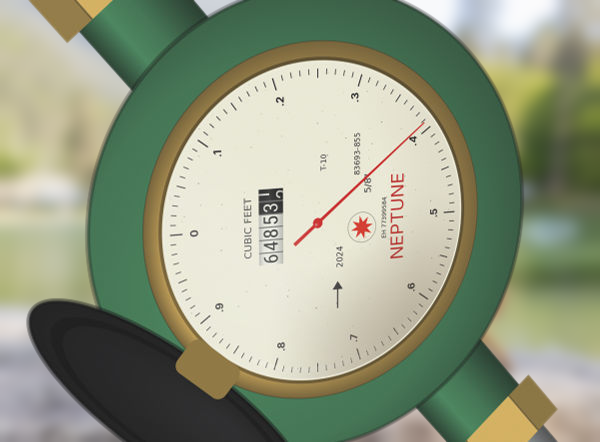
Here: 648531.39
